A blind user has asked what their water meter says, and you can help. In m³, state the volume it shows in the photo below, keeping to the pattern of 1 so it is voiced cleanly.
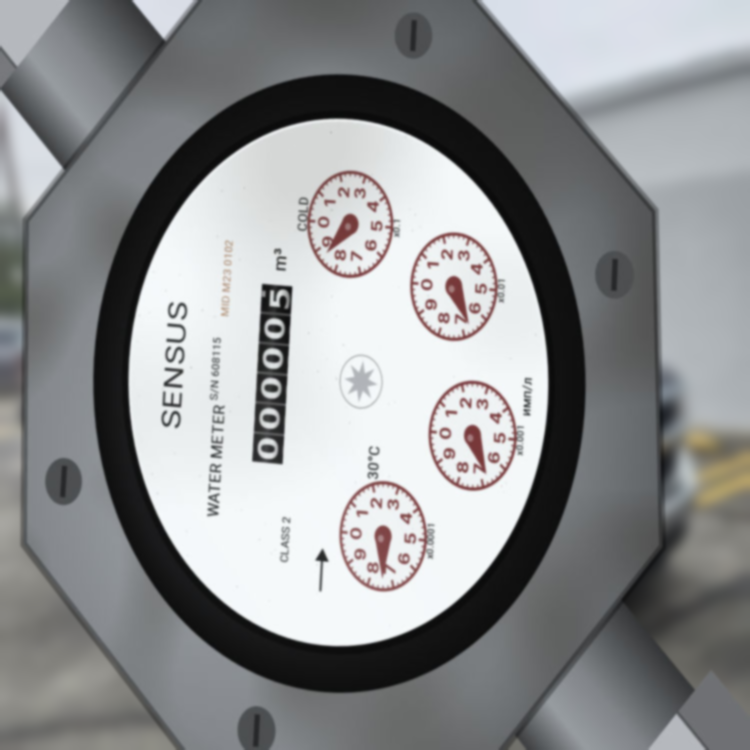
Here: 4.8667
